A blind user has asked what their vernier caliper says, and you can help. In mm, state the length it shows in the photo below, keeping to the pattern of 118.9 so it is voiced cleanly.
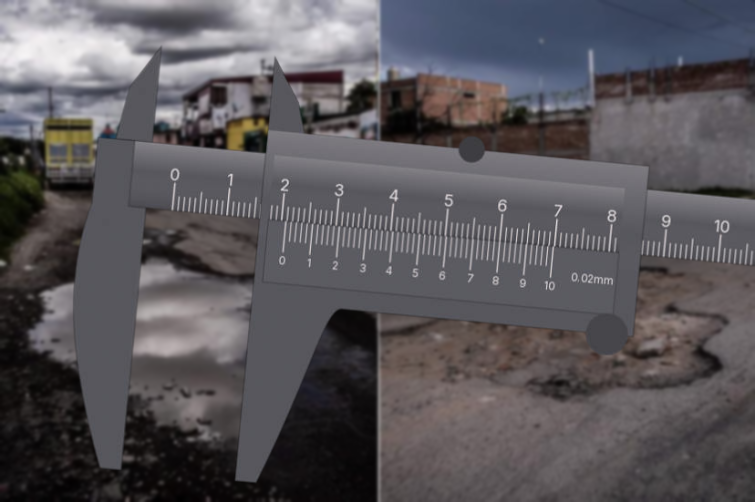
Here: 20.8
